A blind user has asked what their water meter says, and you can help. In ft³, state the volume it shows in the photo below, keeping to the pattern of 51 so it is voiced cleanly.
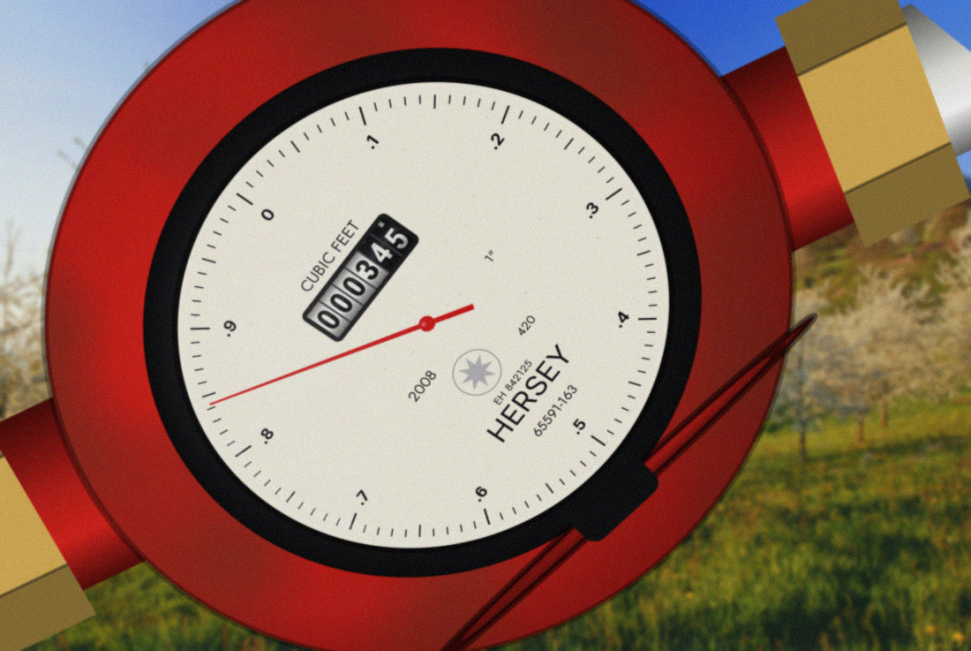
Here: 344.84
